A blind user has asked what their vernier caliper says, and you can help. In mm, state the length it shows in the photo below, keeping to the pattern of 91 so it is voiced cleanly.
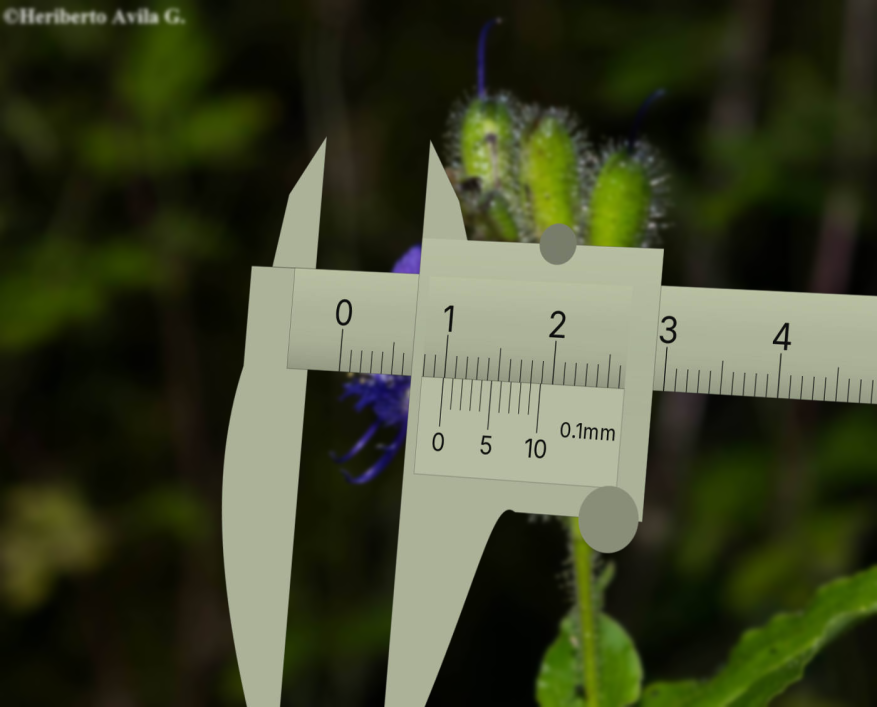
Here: 9.9
